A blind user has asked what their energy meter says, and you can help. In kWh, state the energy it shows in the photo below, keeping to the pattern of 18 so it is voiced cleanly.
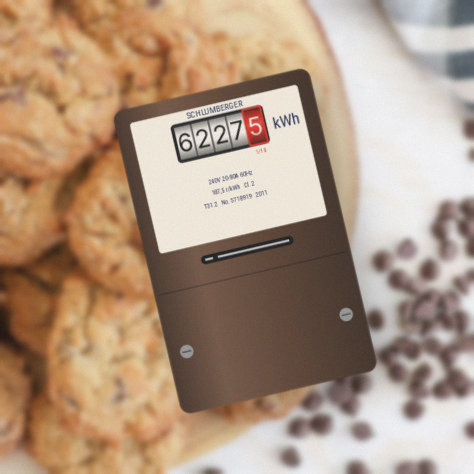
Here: 6227.5
